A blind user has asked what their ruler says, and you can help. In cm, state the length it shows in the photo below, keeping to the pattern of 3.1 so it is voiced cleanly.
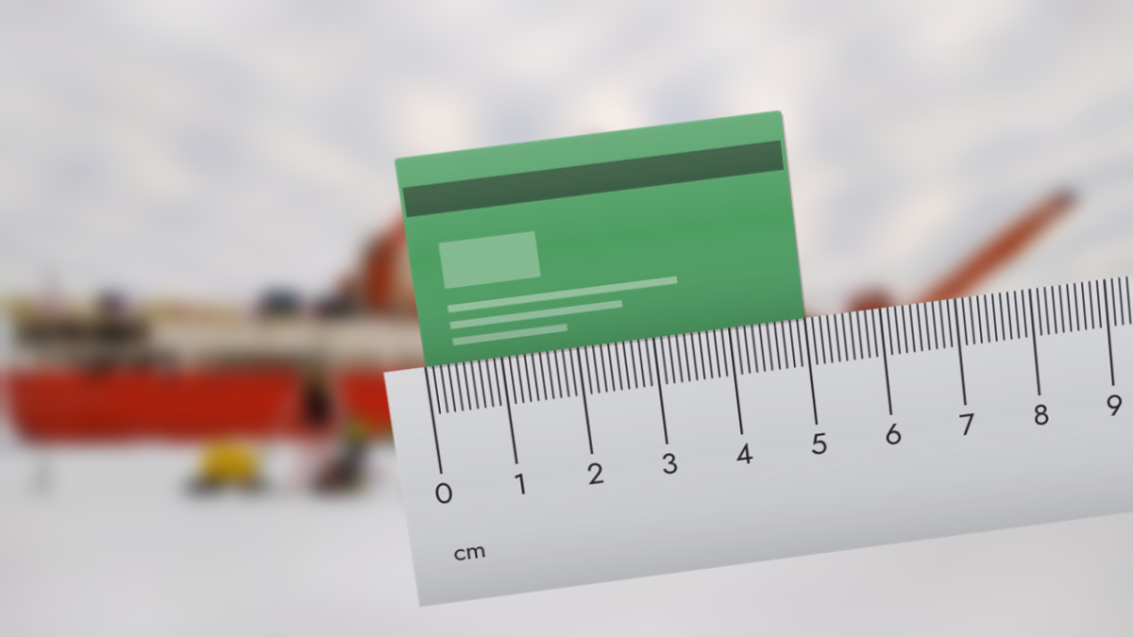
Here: 5
